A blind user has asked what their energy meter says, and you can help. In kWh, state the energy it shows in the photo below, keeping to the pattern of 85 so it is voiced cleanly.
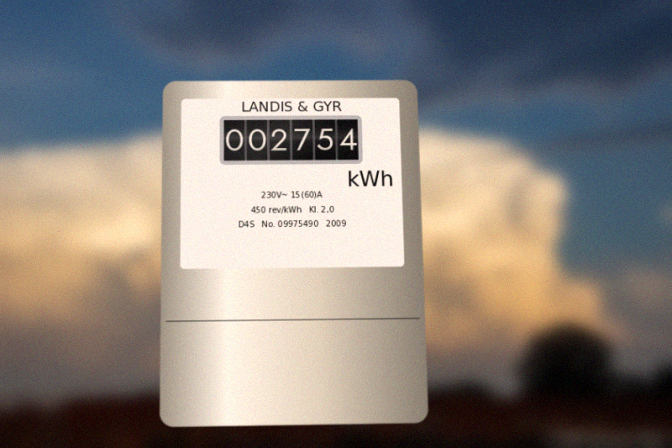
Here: 2754
